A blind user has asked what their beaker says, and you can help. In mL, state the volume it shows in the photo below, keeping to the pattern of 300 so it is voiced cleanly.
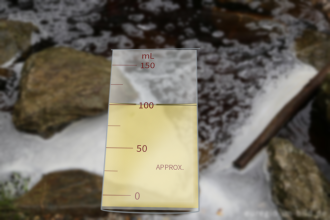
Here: 100
